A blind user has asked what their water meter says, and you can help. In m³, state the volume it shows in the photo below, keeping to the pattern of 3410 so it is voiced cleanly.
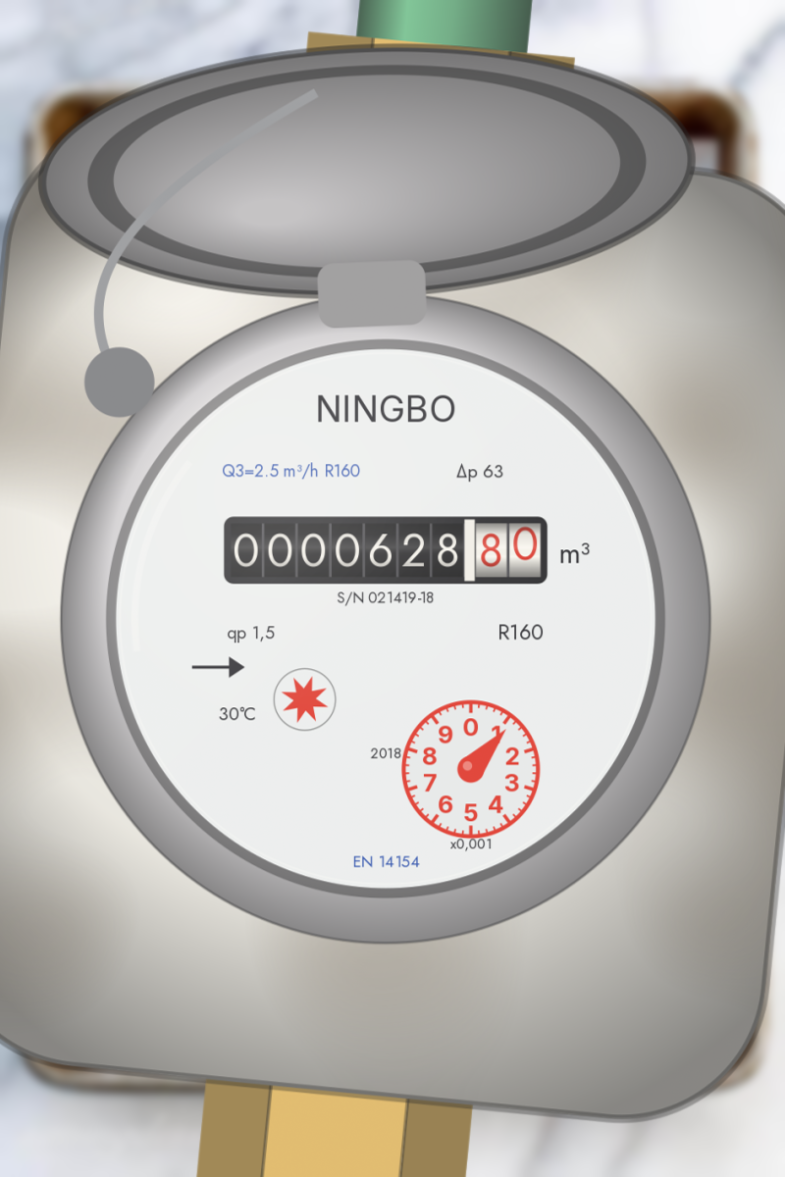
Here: 628.801
